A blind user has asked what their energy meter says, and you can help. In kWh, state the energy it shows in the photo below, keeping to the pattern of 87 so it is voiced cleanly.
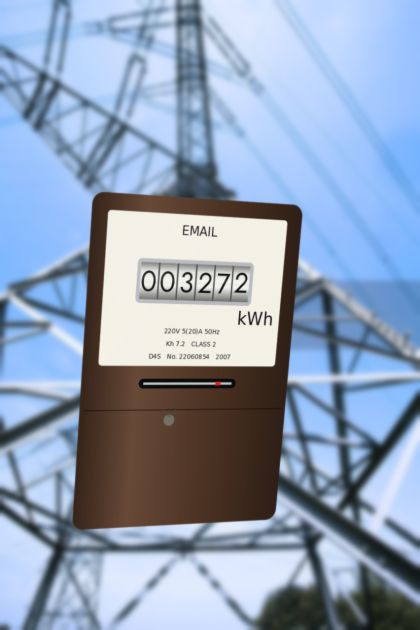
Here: 3272
